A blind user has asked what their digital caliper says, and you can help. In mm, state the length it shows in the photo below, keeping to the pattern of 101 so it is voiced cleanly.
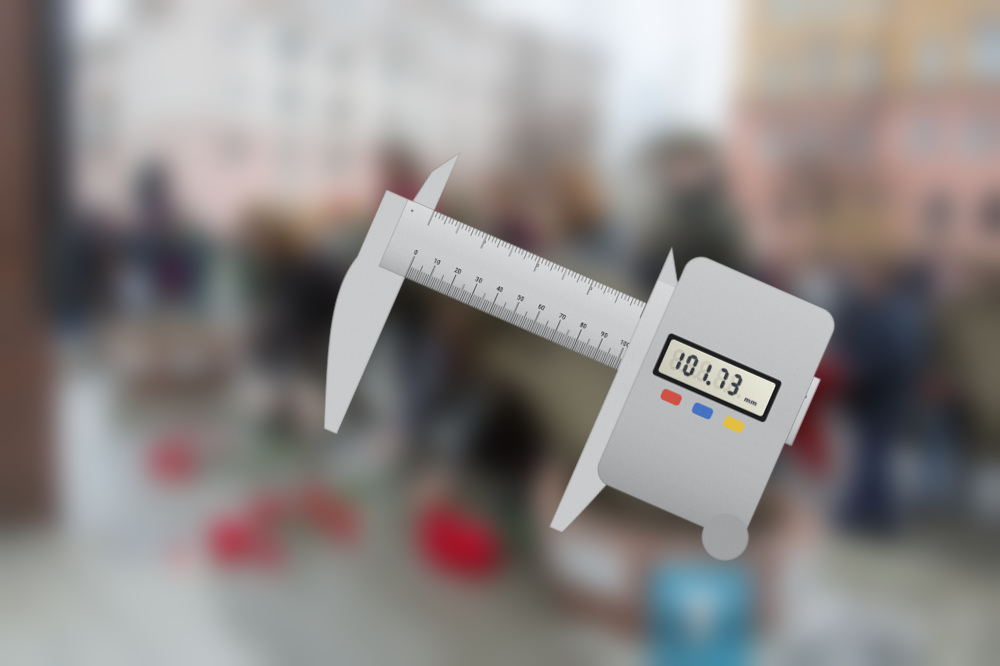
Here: 101.73
